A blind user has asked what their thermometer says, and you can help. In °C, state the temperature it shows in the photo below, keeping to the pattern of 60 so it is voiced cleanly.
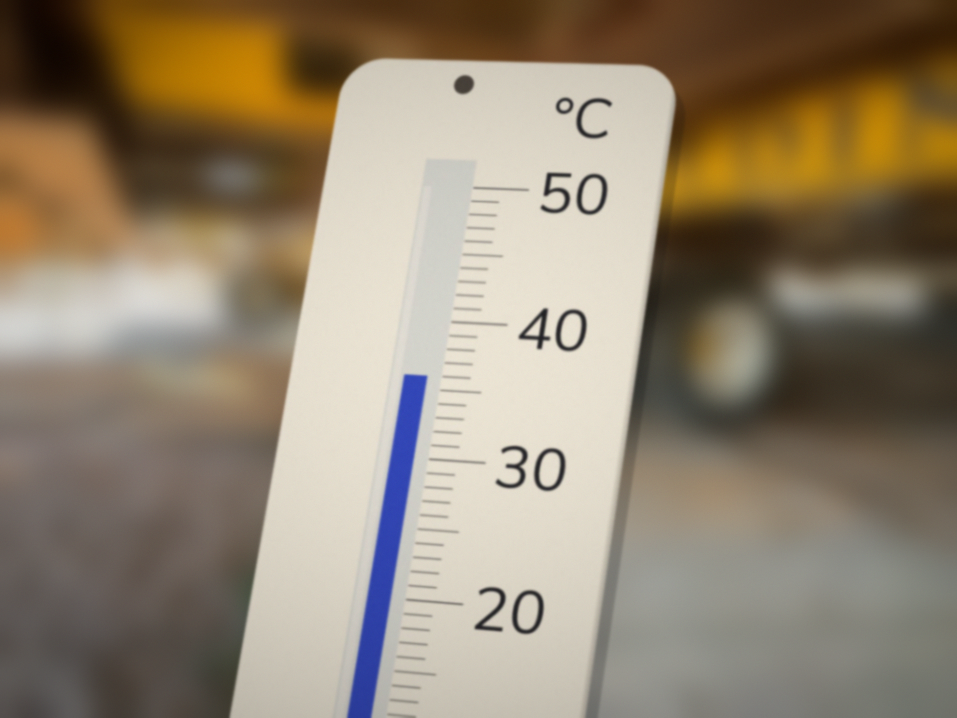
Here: 36
